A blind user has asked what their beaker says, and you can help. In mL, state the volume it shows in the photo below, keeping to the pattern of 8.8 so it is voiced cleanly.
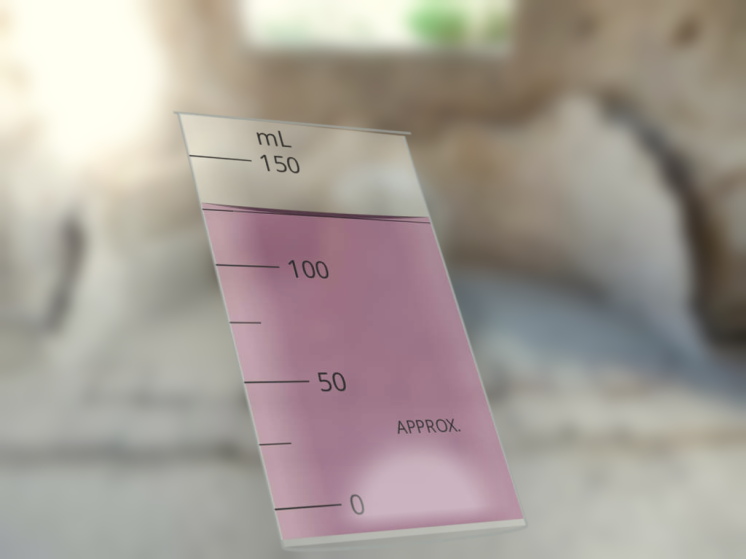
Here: 125
